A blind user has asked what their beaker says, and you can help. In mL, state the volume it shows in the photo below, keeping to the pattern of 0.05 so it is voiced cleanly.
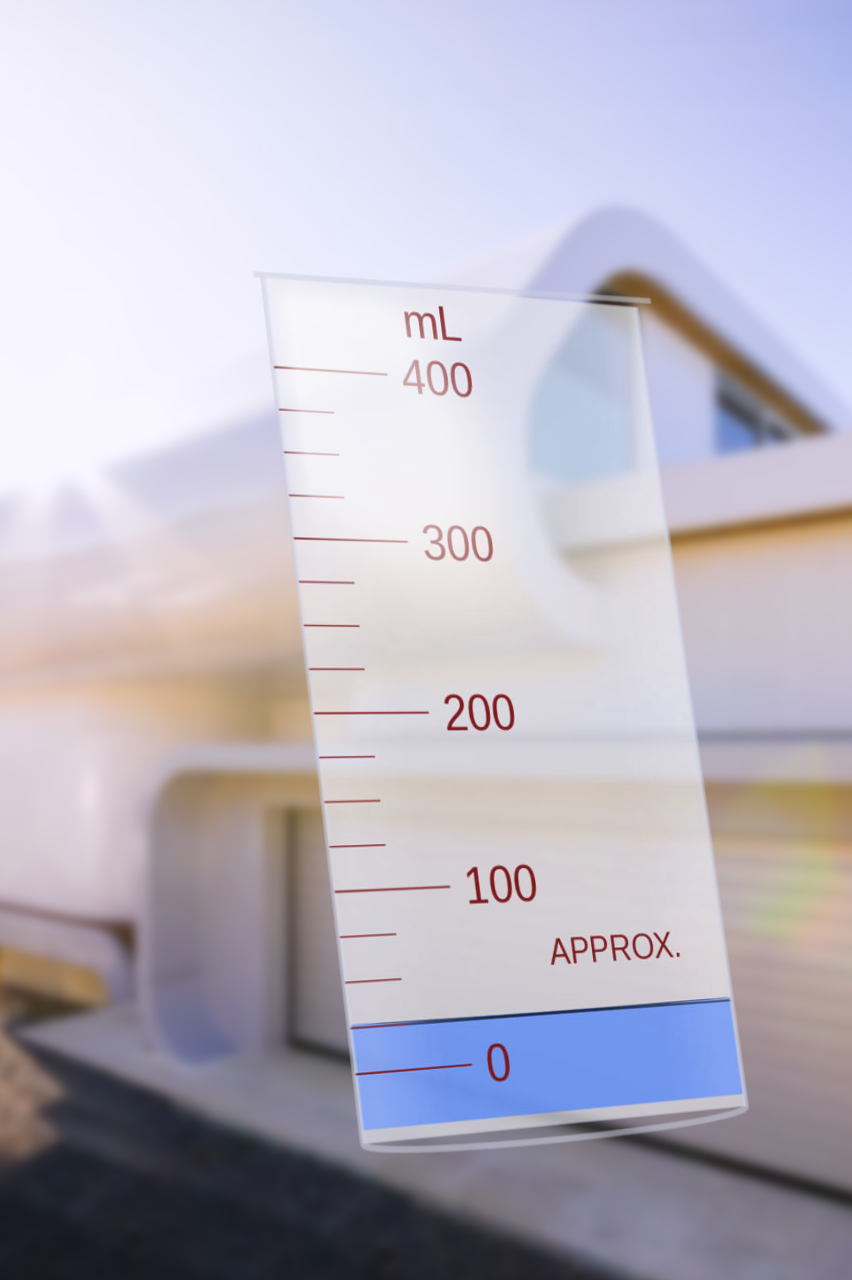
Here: 25
